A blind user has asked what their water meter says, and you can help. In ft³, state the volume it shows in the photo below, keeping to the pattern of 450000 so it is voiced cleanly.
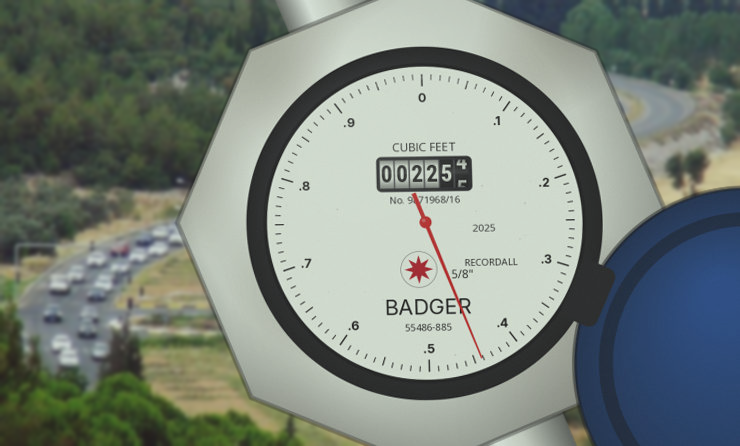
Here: 2254.44
